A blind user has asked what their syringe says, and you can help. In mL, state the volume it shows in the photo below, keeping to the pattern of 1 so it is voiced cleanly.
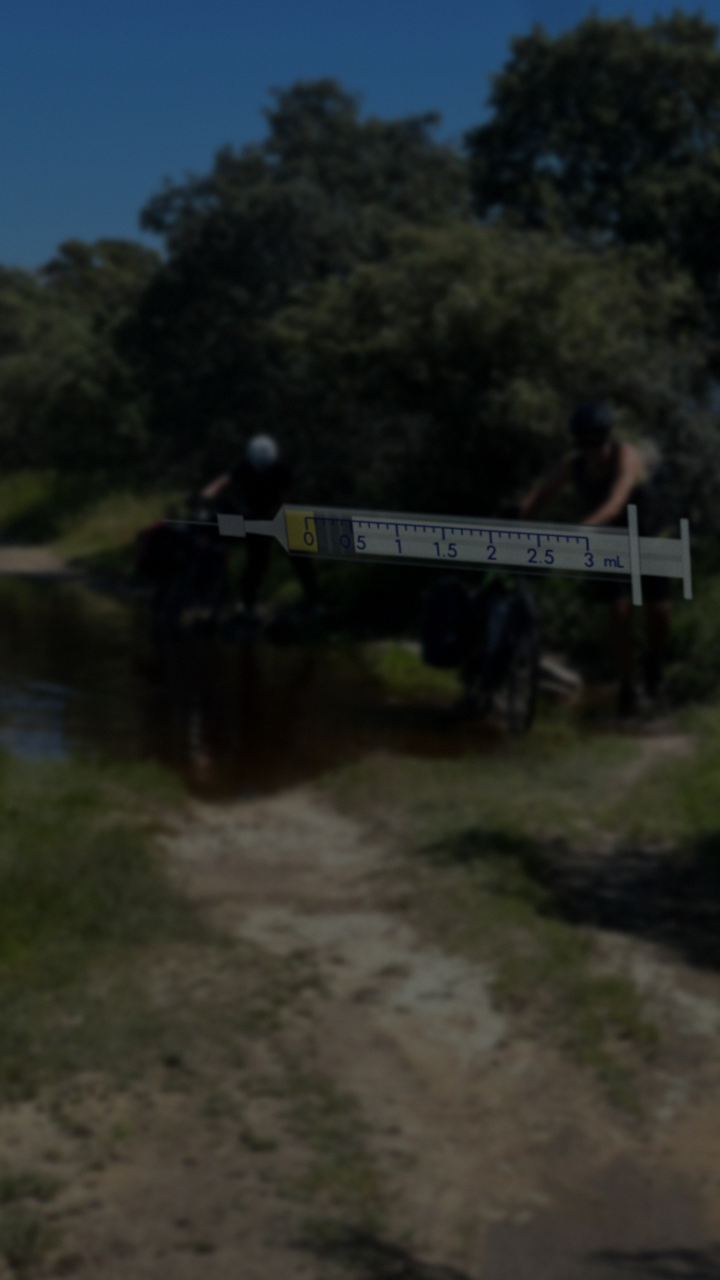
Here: 0.1
